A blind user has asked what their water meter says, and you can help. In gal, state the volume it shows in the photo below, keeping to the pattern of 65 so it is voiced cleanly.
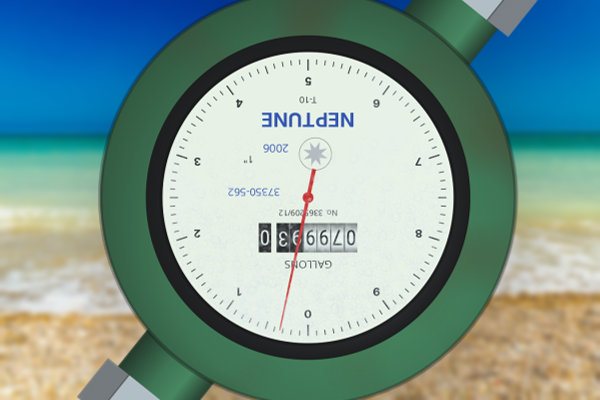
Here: 799930.3
